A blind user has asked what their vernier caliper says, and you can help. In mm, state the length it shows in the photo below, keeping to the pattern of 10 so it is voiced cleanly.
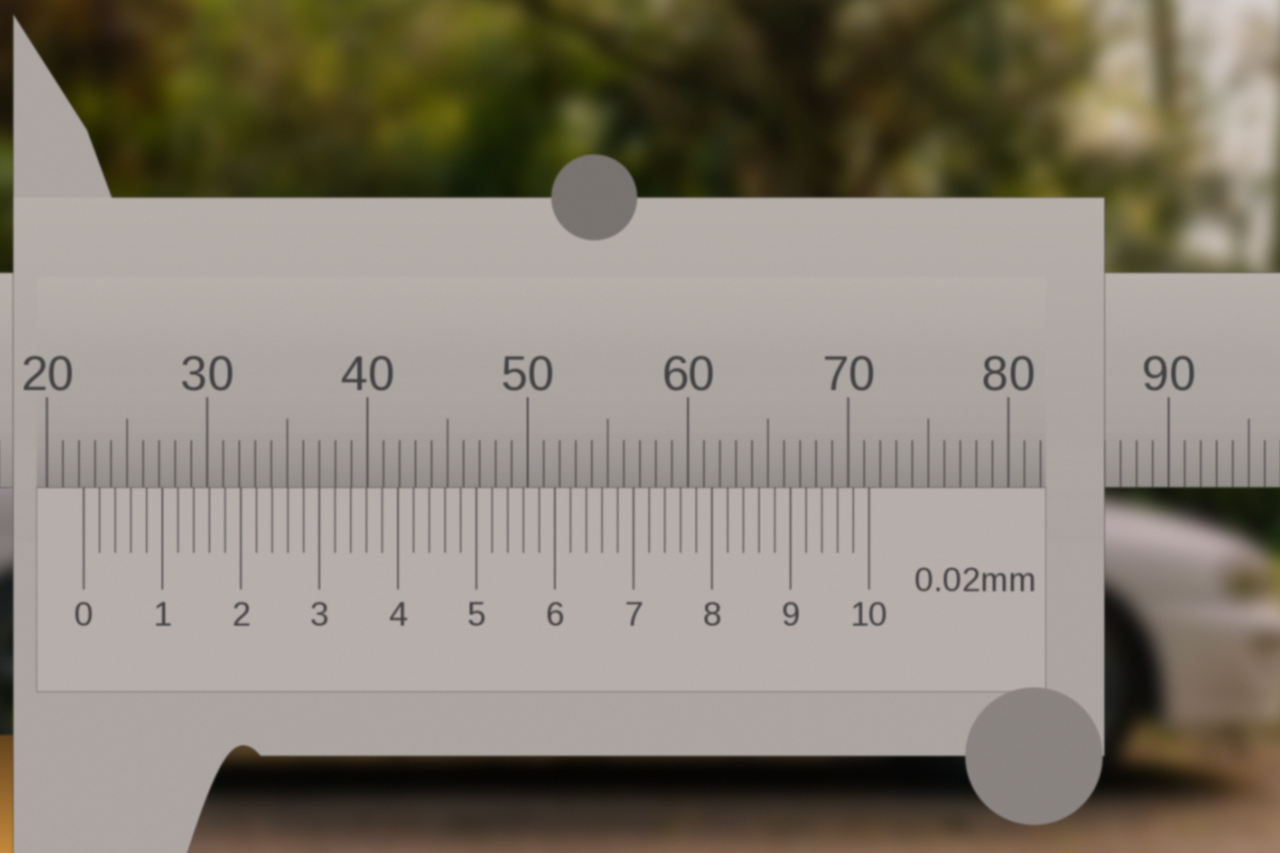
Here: 22.3
